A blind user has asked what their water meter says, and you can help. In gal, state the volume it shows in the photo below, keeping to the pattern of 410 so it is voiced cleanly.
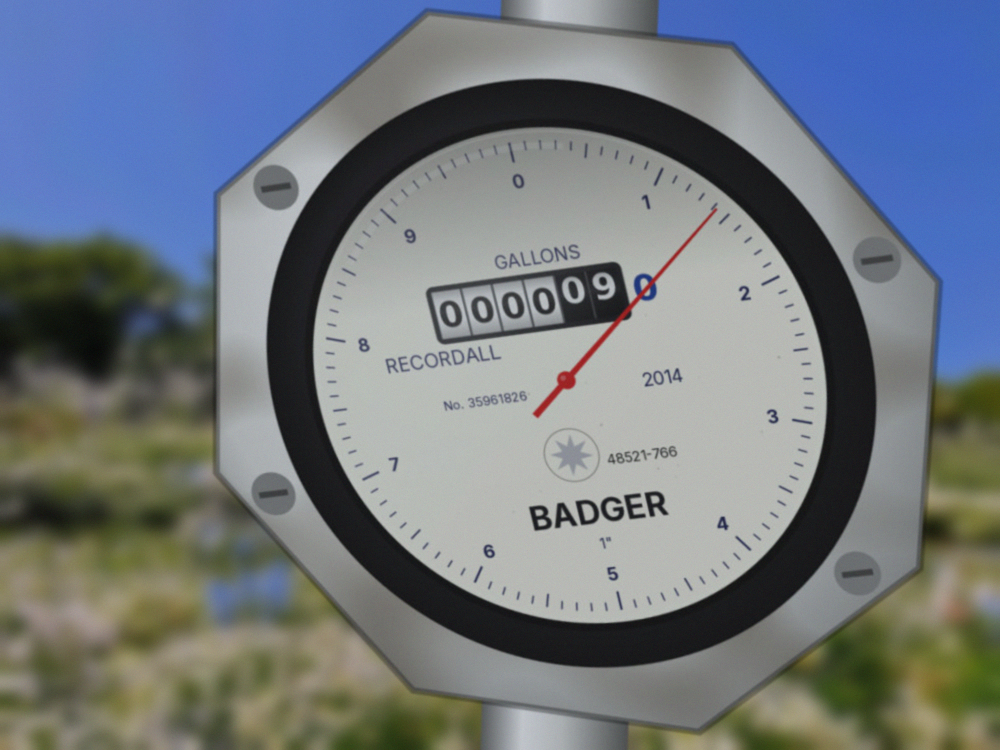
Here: 91.4
